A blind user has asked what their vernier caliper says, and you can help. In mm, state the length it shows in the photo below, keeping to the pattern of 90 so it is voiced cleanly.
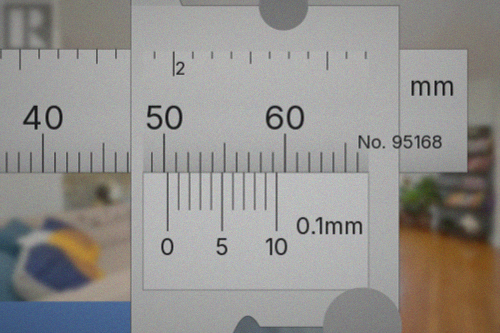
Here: 50.3
